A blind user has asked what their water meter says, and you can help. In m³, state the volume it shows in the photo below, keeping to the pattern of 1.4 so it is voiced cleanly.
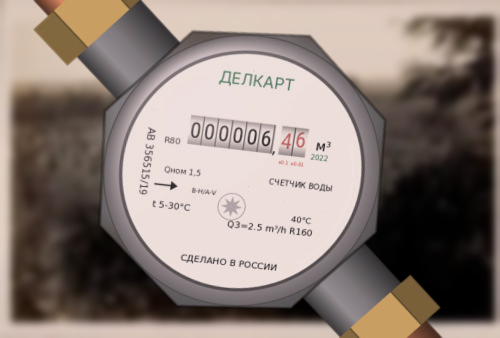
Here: 6.46
